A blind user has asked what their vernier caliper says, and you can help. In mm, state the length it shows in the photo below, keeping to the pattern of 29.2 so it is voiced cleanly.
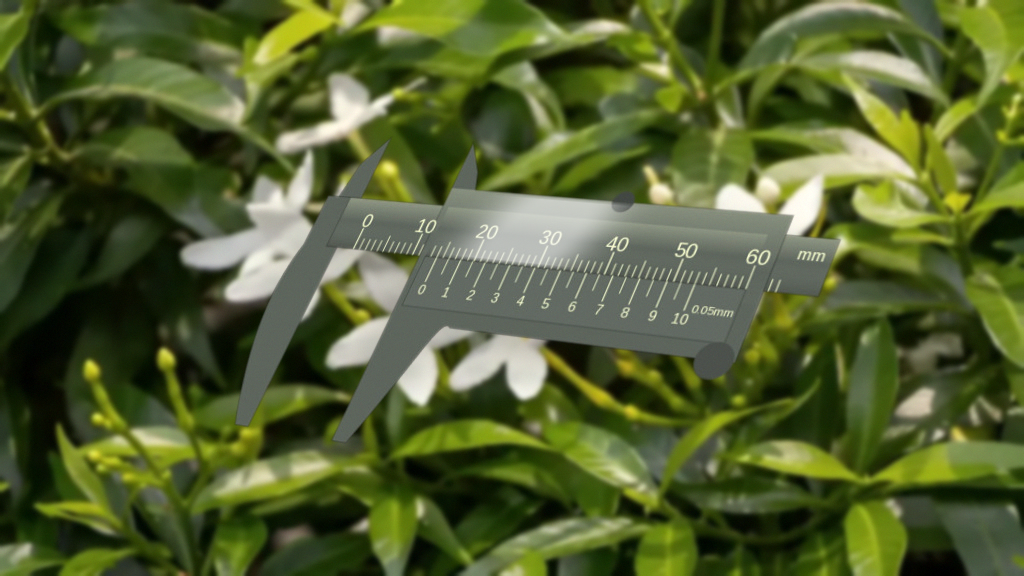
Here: 14.0
